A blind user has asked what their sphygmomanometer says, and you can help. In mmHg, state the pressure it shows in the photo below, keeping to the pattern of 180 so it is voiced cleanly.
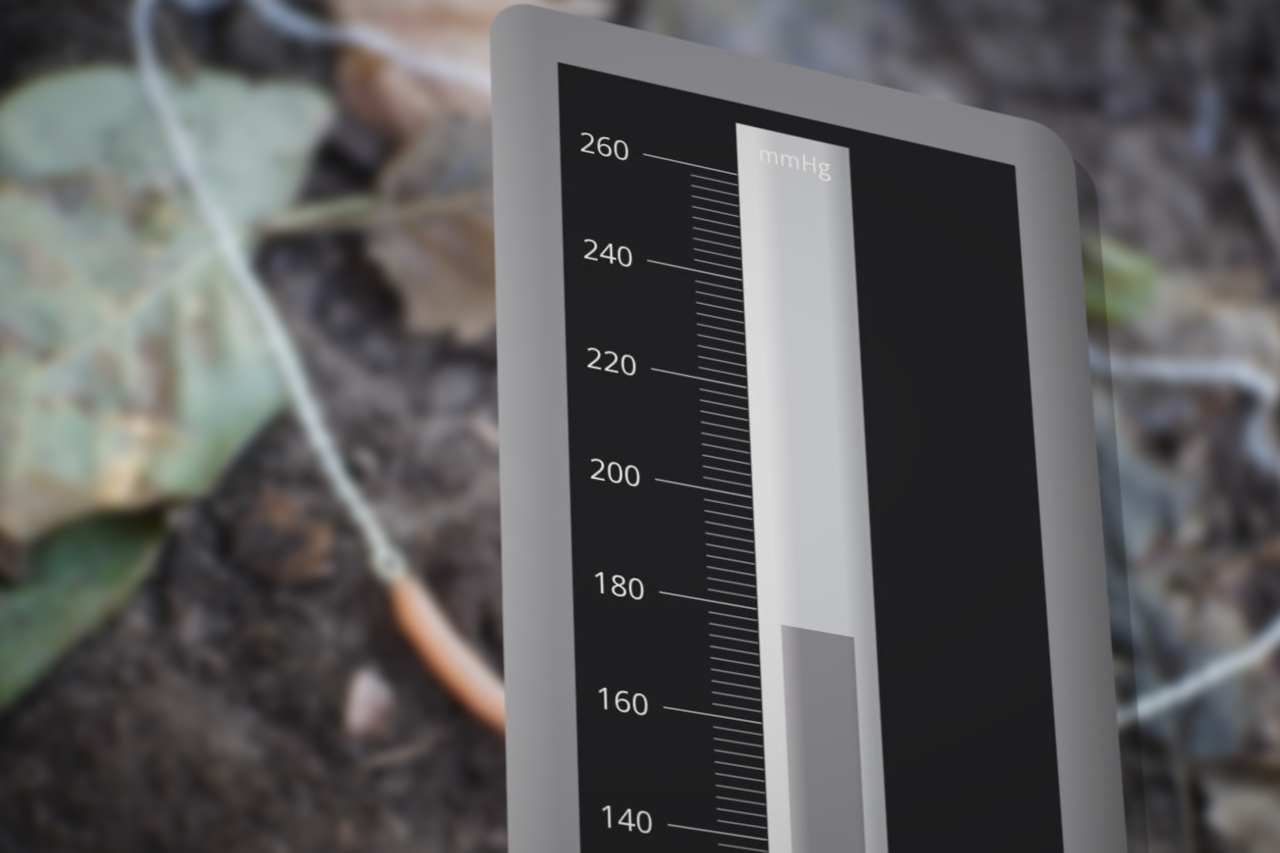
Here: 178
